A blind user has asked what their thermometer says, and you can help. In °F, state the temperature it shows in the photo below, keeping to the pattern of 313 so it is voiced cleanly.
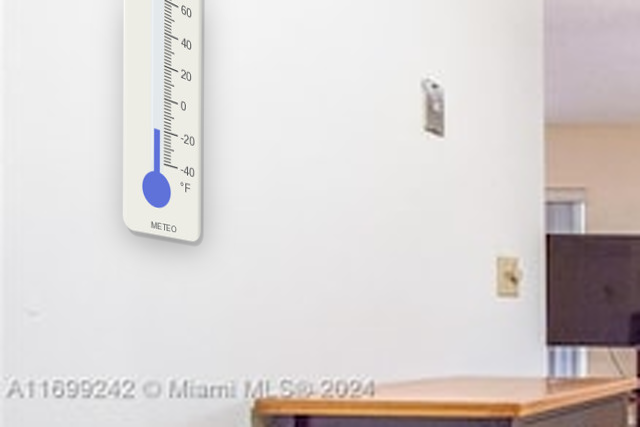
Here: -20
